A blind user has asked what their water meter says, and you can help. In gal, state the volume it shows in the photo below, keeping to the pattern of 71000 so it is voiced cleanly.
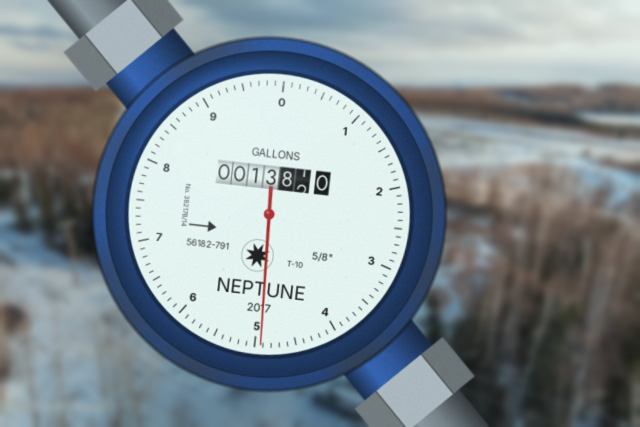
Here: 13814.9
